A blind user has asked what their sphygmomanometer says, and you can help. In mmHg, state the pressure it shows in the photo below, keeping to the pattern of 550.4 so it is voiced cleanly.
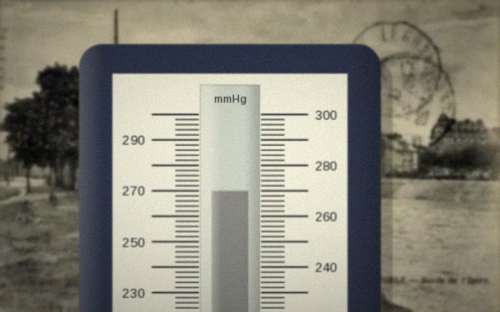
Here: 270
